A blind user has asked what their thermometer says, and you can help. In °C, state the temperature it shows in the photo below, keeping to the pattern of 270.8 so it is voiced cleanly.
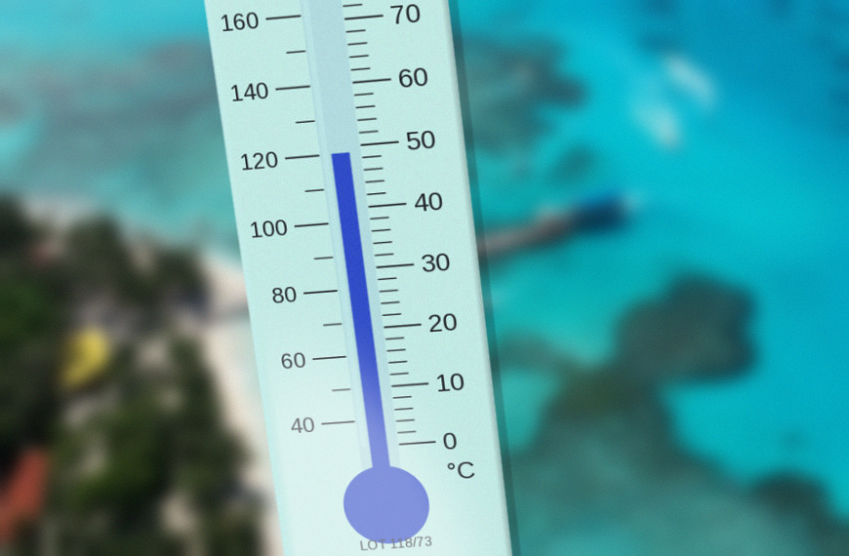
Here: 49
